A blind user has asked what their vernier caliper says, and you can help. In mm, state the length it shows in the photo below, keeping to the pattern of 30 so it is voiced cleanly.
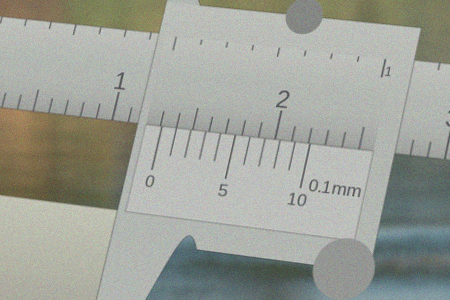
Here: 13.1
